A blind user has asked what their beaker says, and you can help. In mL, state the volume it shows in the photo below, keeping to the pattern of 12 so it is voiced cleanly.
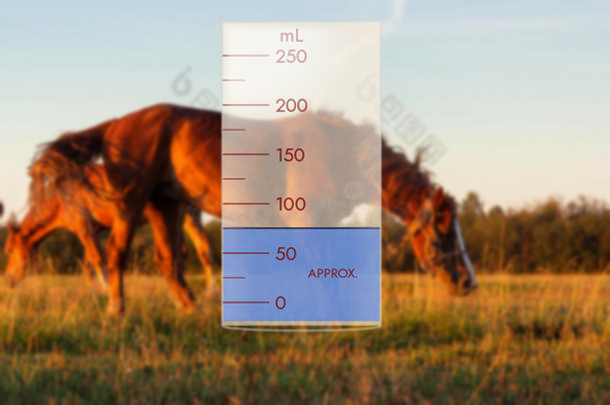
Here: 75
